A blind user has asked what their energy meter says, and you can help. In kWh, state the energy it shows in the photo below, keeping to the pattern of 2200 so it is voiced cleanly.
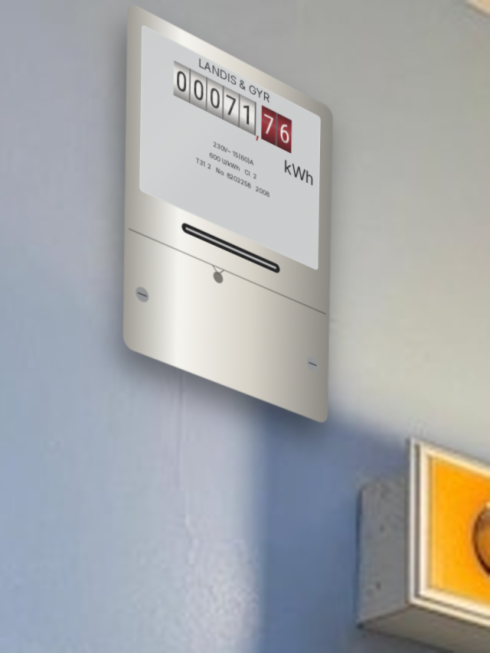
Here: 71.76
